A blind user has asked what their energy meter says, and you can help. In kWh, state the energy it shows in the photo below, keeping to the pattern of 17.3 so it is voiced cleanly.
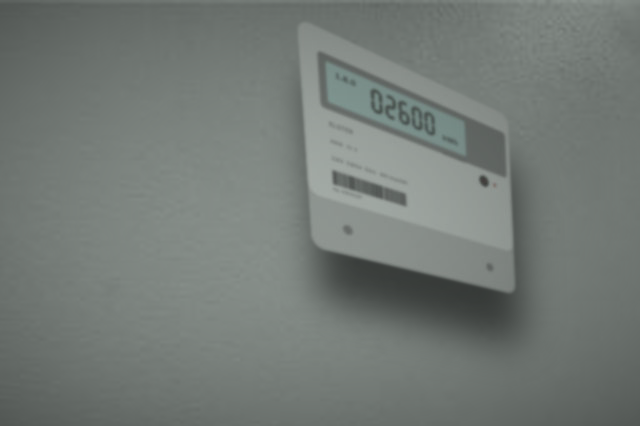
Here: 2600
